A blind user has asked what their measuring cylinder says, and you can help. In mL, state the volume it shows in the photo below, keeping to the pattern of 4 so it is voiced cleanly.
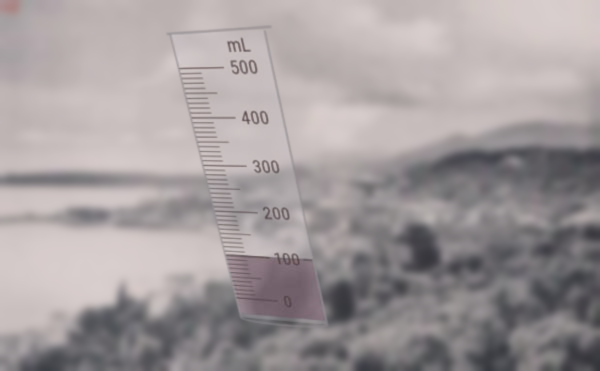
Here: 100
